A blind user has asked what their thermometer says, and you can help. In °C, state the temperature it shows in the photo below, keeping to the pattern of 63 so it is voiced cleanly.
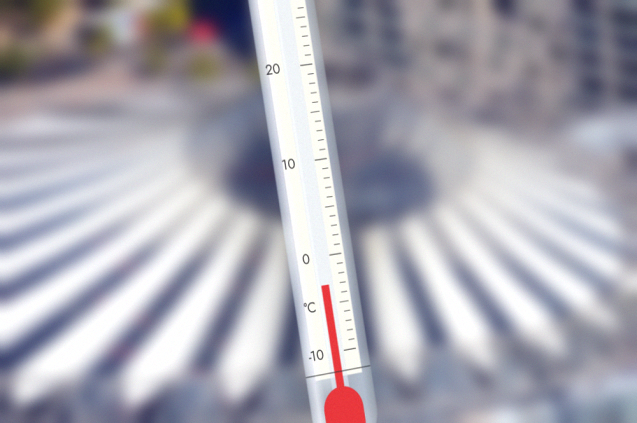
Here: -3
